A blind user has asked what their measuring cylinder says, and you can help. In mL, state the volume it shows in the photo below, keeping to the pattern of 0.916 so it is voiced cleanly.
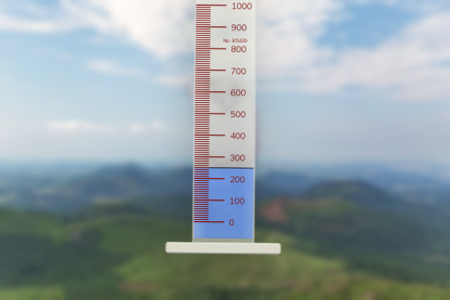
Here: 250
